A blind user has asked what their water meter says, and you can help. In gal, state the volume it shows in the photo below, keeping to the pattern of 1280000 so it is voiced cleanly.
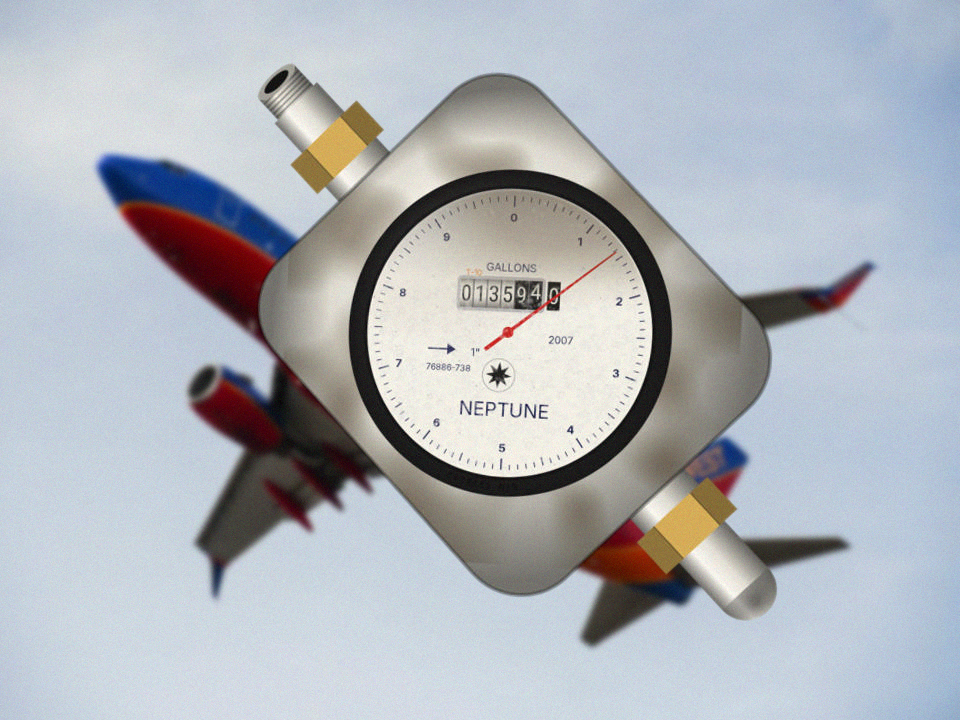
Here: 135941.4
